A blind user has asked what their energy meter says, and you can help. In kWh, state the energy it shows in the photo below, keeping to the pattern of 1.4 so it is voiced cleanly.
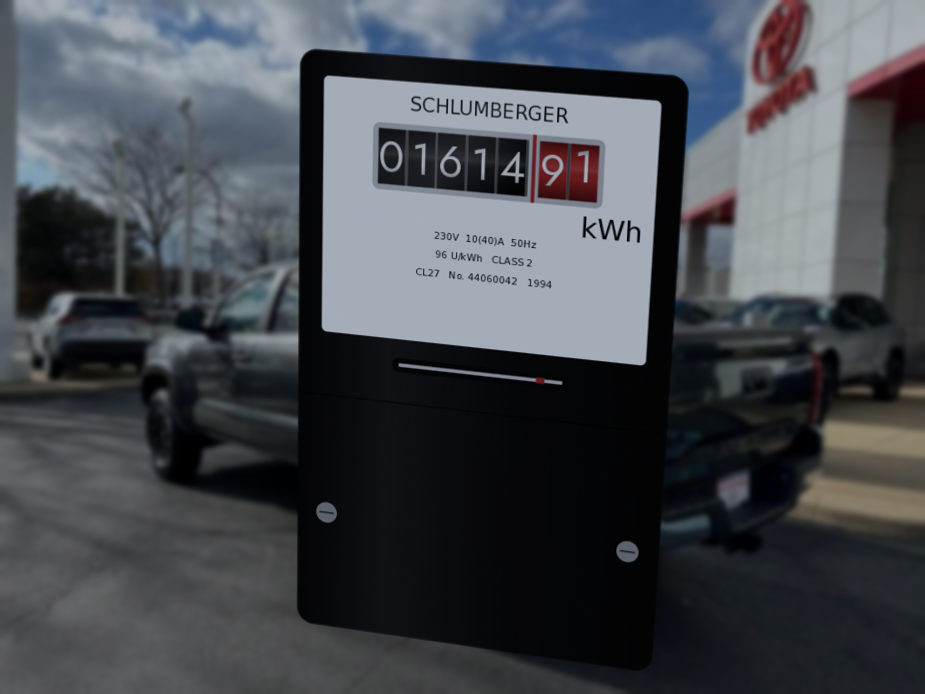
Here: 1614.91
